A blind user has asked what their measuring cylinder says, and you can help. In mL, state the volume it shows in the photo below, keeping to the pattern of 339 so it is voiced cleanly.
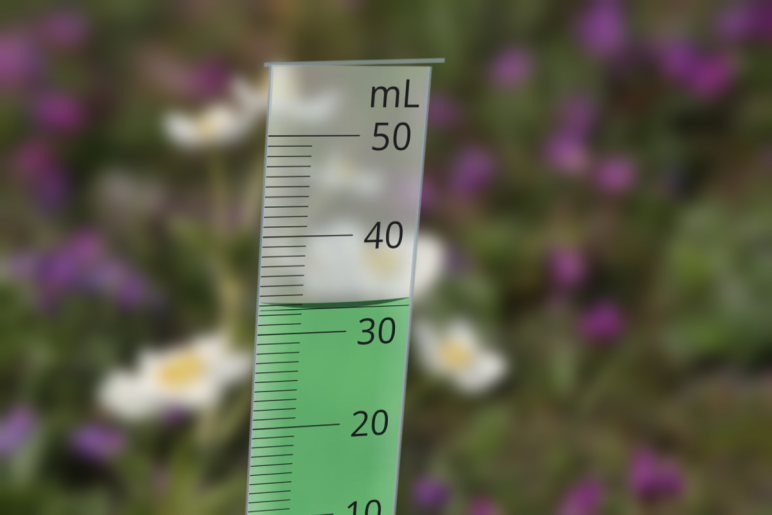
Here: 32.5
